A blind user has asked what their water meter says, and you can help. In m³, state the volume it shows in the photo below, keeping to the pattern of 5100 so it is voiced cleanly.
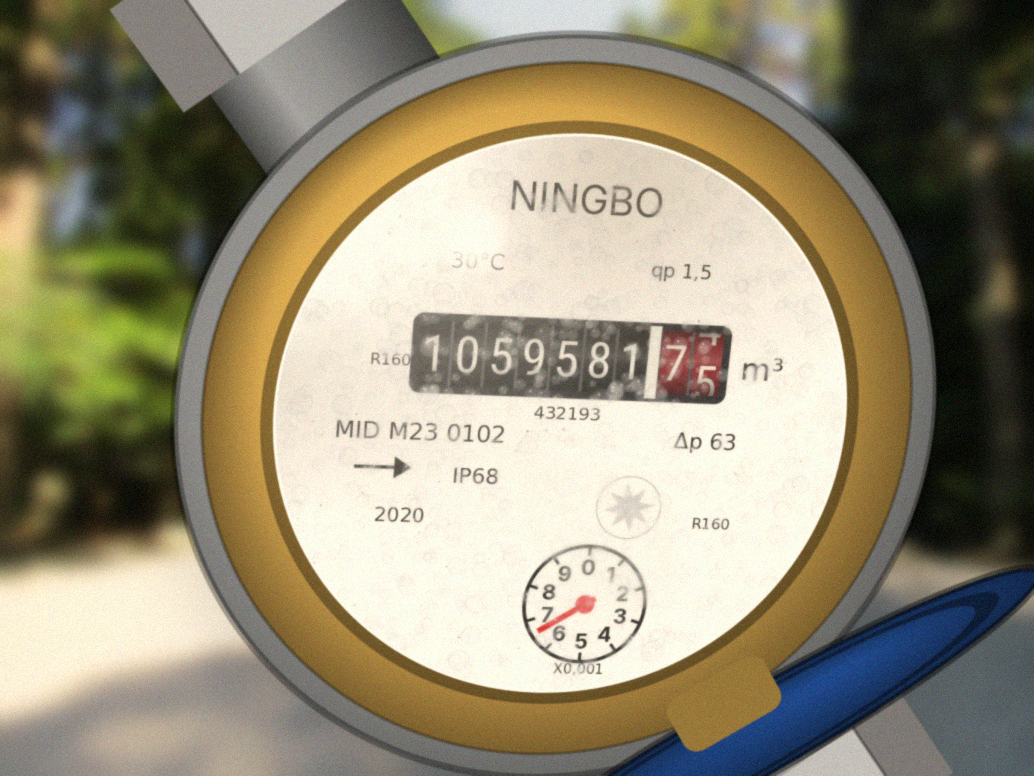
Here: 1059581.746
